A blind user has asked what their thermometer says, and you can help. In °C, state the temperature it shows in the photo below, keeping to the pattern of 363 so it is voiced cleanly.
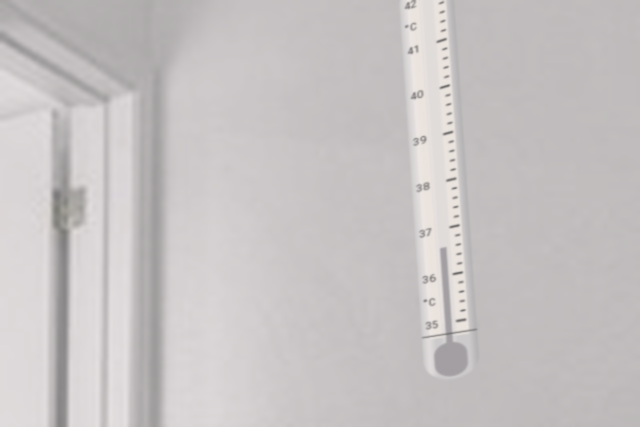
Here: 36.6
